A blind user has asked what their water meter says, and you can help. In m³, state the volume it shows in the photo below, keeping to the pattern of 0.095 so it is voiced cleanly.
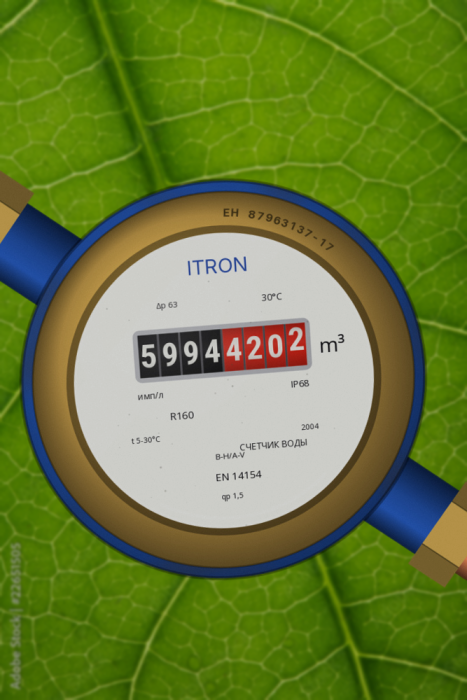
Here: 5994.4202
